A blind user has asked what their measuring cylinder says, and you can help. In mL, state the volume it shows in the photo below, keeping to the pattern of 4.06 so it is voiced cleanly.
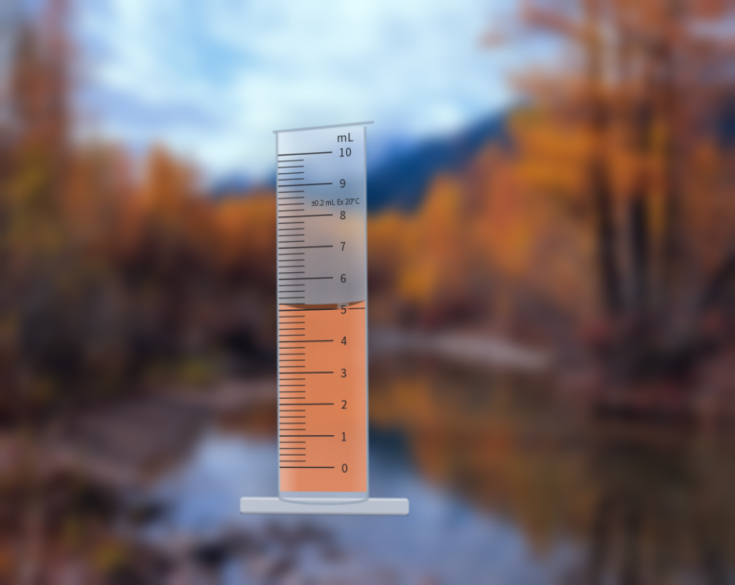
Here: 5
